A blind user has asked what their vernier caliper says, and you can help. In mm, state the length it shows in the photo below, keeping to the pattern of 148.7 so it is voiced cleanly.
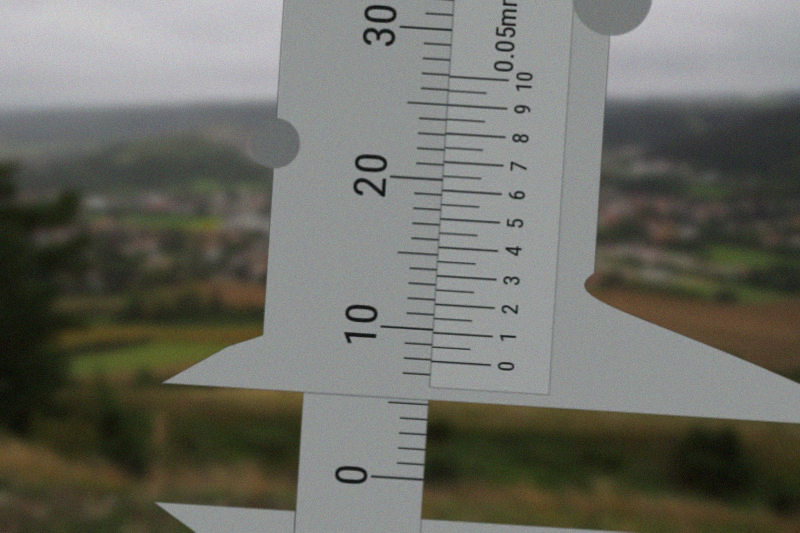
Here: 7.9
